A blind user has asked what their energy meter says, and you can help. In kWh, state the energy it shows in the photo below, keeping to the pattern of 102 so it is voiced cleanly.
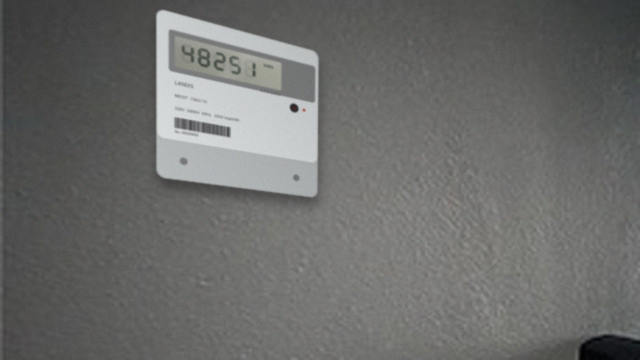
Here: 48251
